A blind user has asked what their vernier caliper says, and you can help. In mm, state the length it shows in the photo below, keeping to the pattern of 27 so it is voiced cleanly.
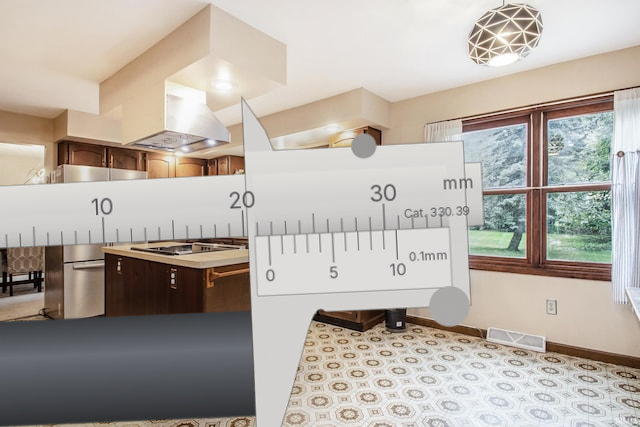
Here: 21.8
